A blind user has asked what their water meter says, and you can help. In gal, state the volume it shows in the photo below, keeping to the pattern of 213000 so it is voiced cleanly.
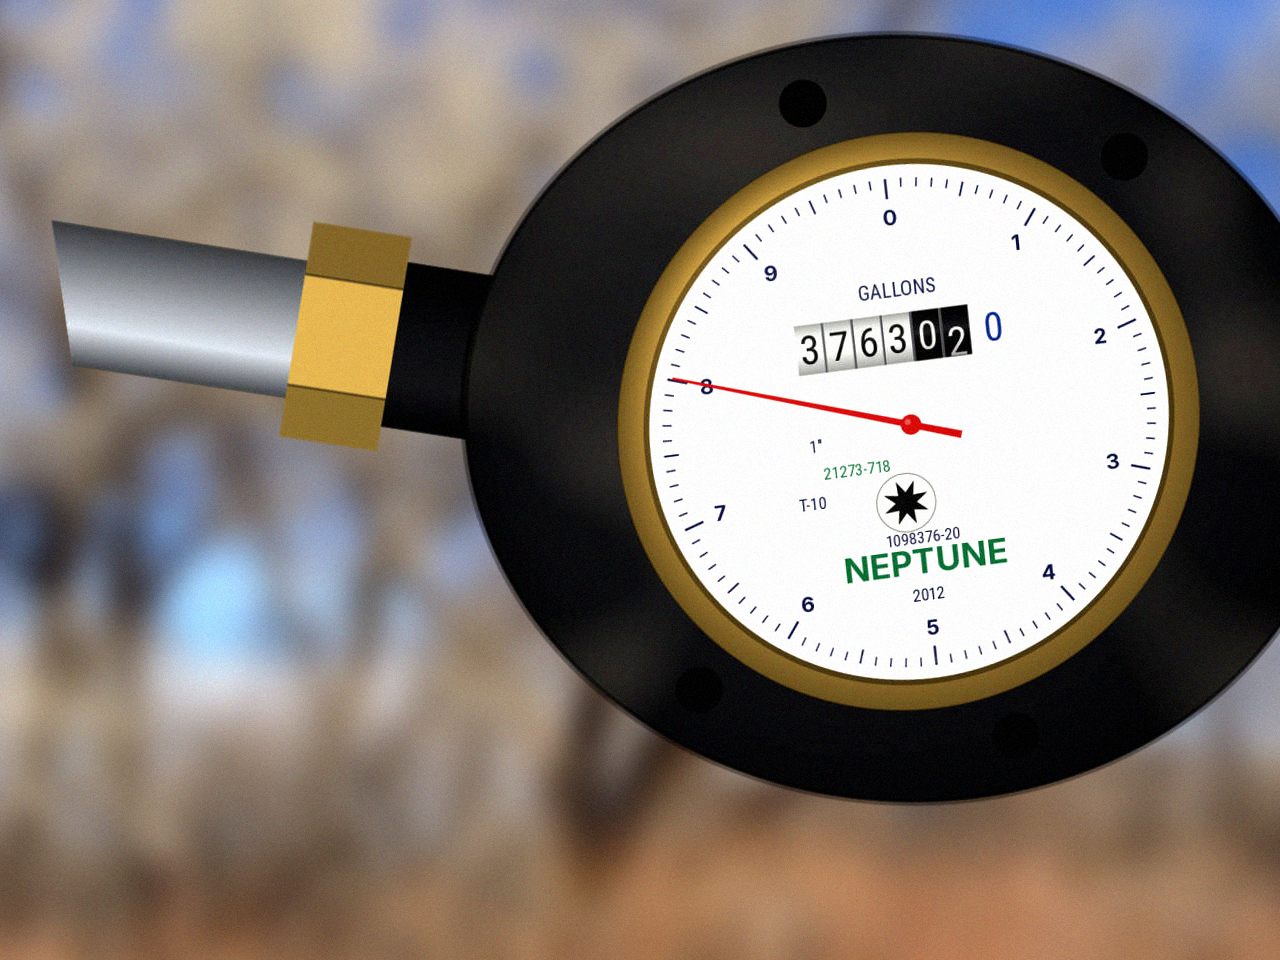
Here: 3763018.0
